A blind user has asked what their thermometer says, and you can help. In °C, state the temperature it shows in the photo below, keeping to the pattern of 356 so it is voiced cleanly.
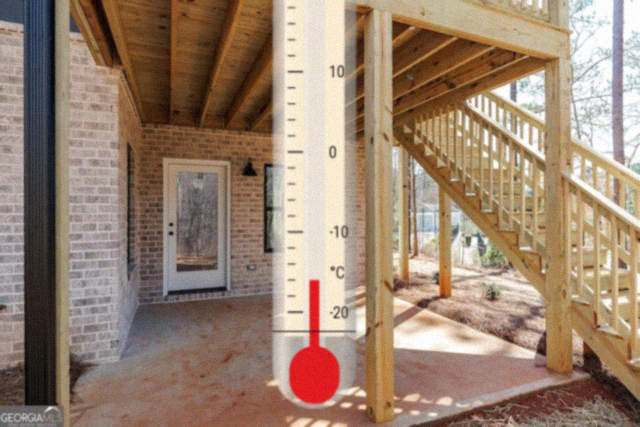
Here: -16
